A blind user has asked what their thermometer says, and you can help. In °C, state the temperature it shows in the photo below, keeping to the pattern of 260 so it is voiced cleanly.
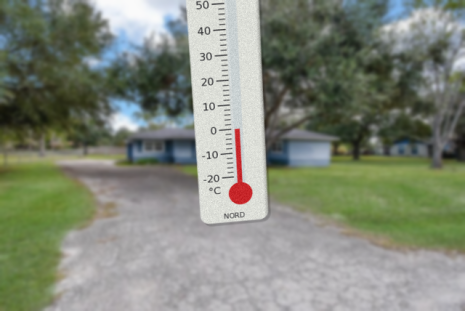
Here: 0
